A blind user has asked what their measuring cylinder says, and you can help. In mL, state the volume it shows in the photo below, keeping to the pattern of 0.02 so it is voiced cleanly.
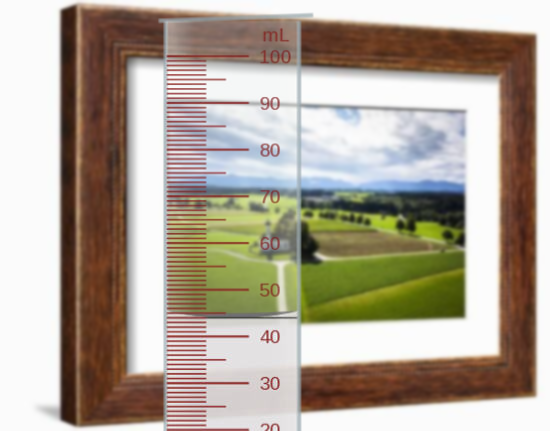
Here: 44
